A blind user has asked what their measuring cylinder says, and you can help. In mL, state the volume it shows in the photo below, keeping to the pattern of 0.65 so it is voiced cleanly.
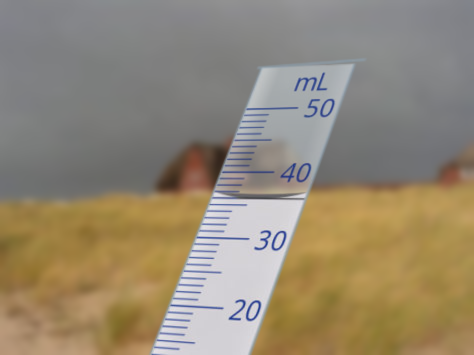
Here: 36
